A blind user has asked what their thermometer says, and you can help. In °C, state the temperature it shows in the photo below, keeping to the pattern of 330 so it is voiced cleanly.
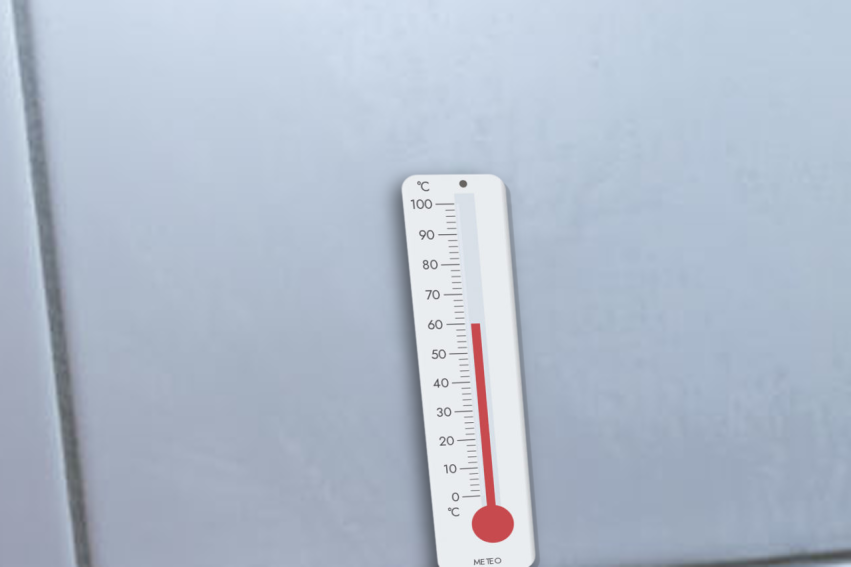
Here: 60
